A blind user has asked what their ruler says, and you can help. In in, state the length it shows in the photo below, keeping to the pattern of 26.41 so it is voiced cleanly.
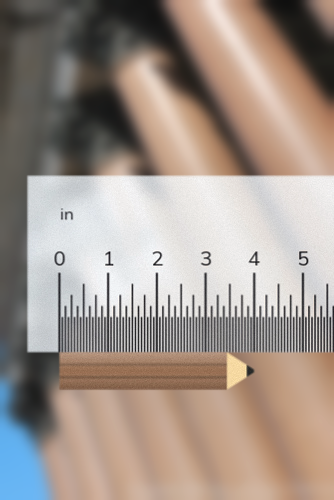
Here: 4
